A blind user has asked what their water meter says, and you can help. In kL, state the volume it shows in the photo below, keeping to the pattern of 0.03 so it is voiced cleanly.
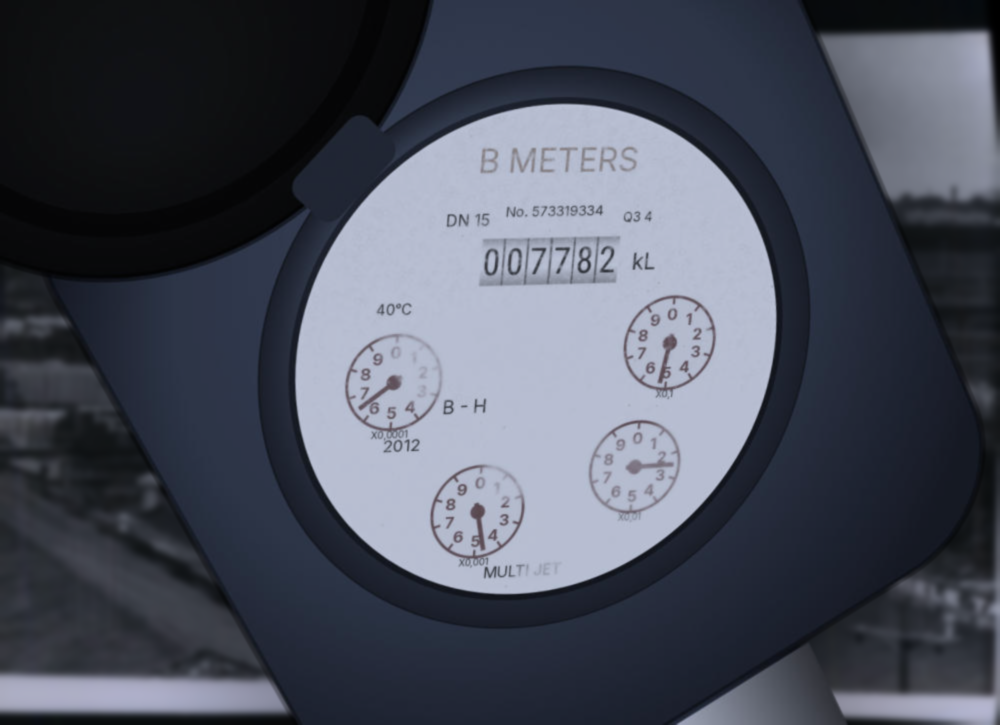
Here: 7782.5246
